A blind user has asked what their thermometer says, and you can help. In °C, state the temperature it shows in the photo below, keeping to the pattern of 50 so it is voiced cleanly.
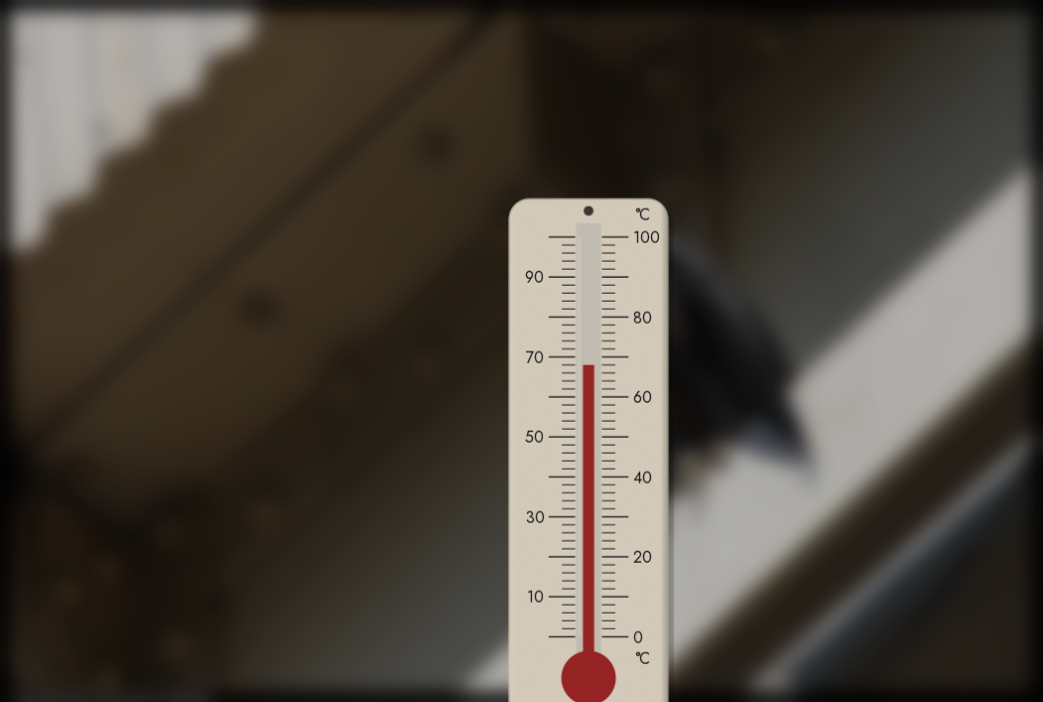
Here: 68
